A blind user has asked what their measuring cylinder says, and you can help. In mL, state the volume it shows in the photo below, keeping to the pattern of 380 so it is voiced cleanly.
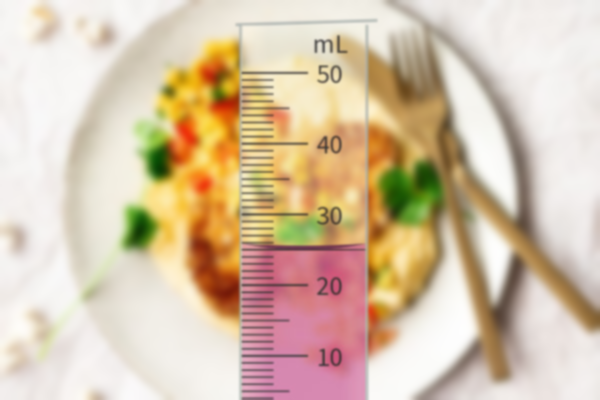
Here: 25
